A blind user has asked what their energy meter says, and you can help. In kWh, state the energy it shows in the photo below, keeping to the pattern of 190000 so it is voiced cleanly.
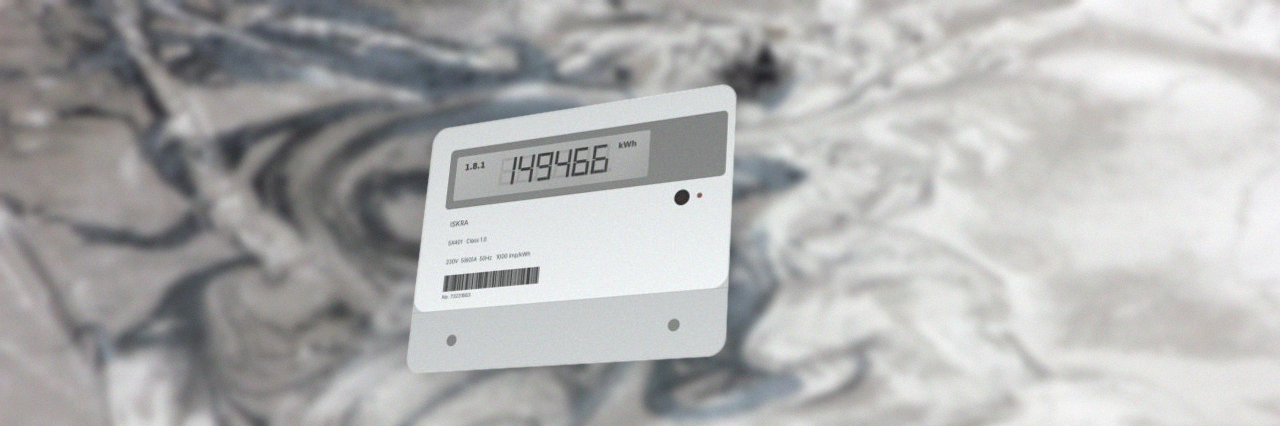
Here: 149466
